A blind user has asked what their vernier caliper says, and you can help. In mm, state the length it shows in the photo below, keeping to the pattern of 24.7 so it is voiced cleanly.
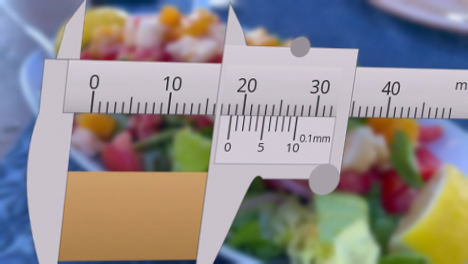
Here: 18.4
